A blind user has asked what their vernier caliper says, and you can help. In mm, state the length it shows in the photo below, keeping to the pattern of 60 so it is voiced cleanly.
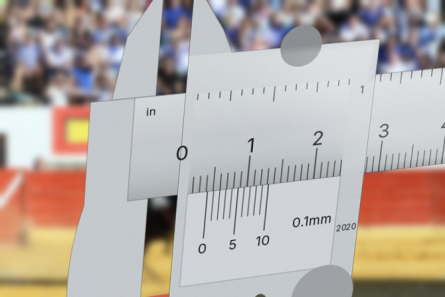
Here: 4.2
